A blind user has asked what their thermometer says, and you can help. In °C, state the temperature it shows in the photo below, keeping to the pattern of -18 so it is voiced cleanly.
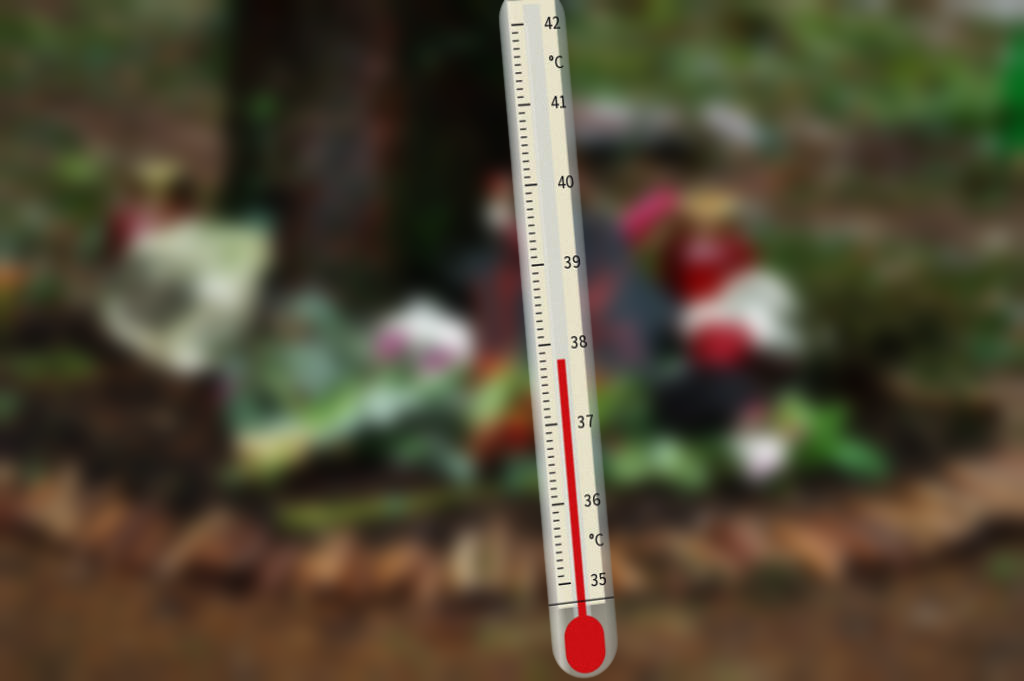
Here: 37.8
